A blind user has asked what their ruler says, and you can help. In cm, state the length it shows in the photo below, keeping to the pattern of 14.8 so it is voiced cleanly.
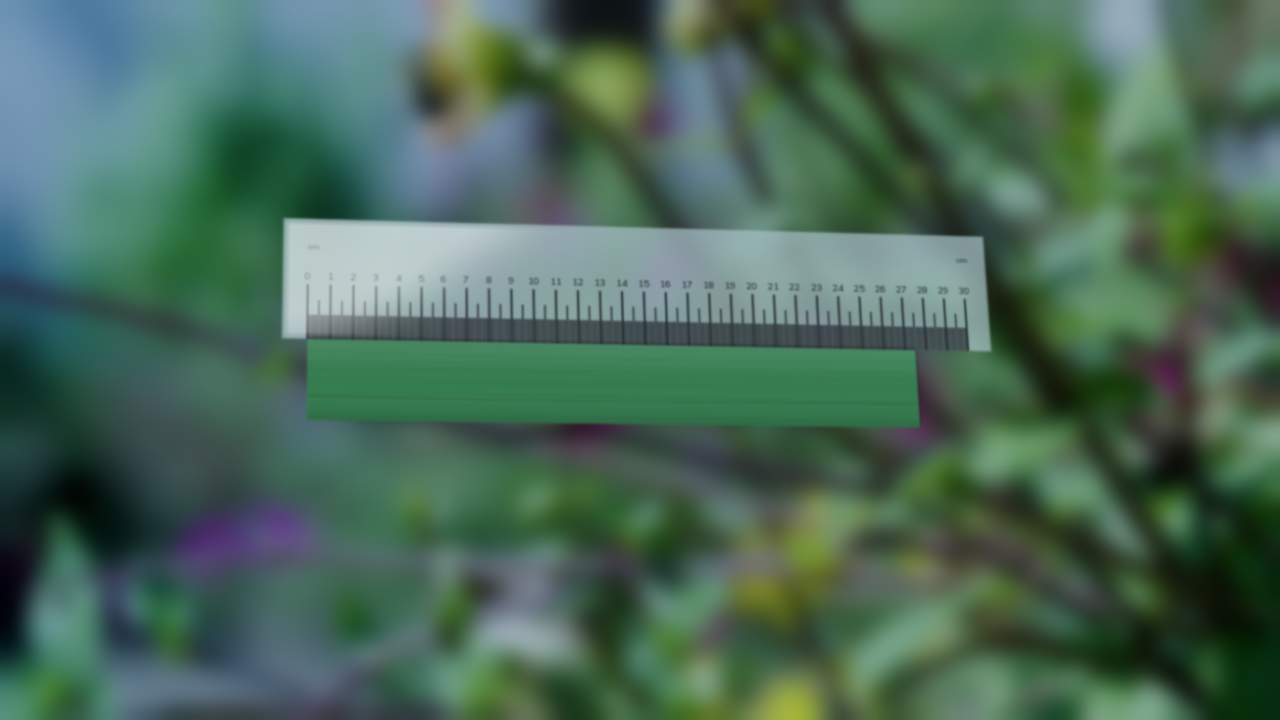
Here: 27.5
